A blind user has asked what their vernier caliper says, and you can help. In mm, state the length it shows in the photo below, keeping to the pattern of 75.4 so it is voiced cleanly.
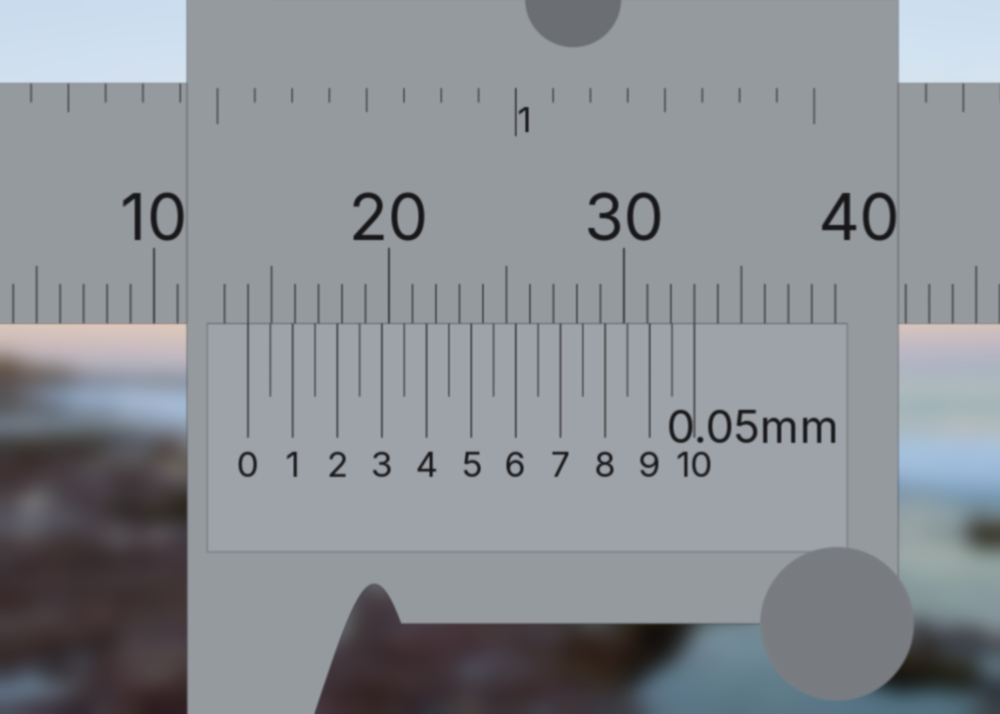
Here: 14.0
